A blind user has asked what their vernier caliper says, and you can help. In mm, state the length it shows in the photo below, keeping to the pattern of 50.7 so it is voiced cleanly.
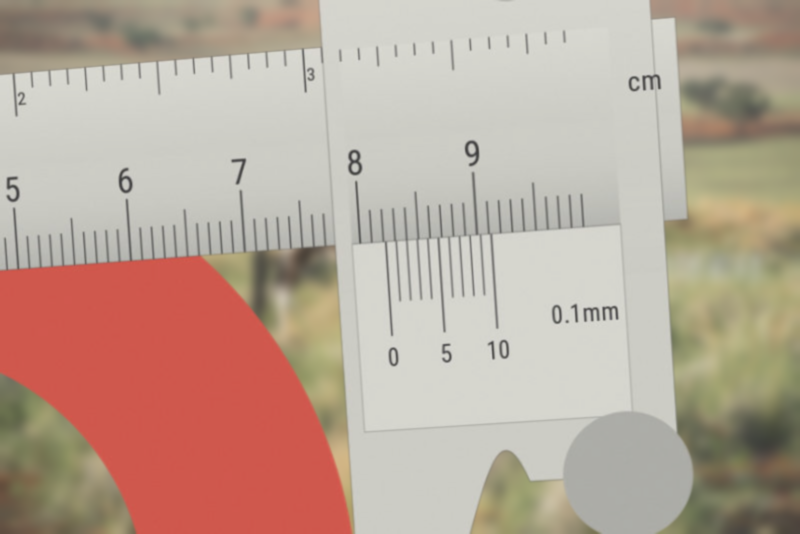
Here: 82.2
